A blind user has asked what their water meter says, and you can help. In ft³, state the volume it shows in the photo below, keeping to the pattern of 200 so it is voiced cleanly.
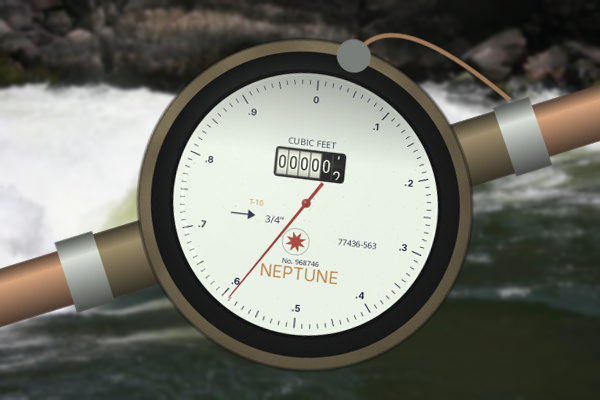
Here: 1.59
